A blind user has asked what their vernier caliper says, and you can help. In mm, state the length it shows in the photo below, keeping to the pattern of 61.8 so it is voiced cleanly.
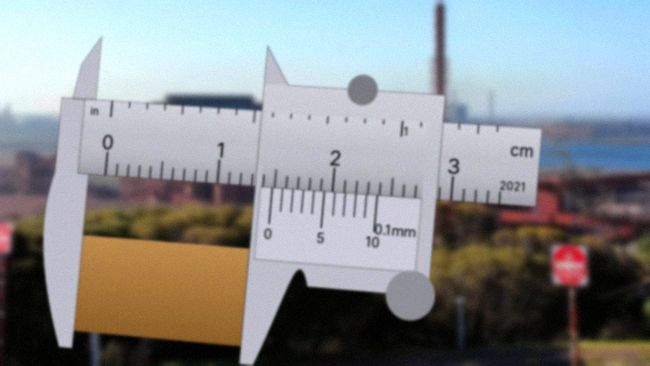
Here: 14.8
